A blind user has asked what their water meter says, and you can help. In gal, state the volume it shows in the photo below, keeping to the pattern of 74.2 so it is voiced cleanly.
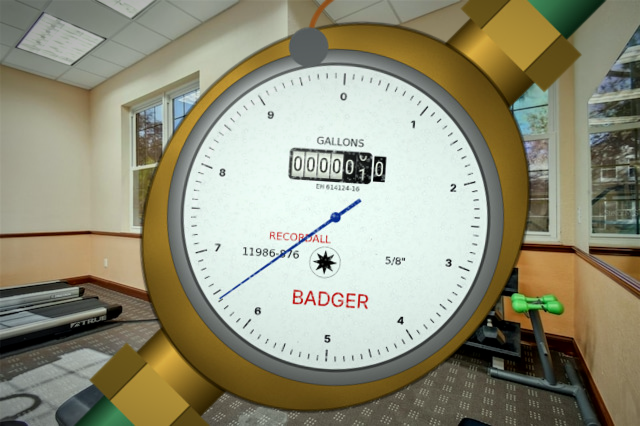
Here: 6.4
